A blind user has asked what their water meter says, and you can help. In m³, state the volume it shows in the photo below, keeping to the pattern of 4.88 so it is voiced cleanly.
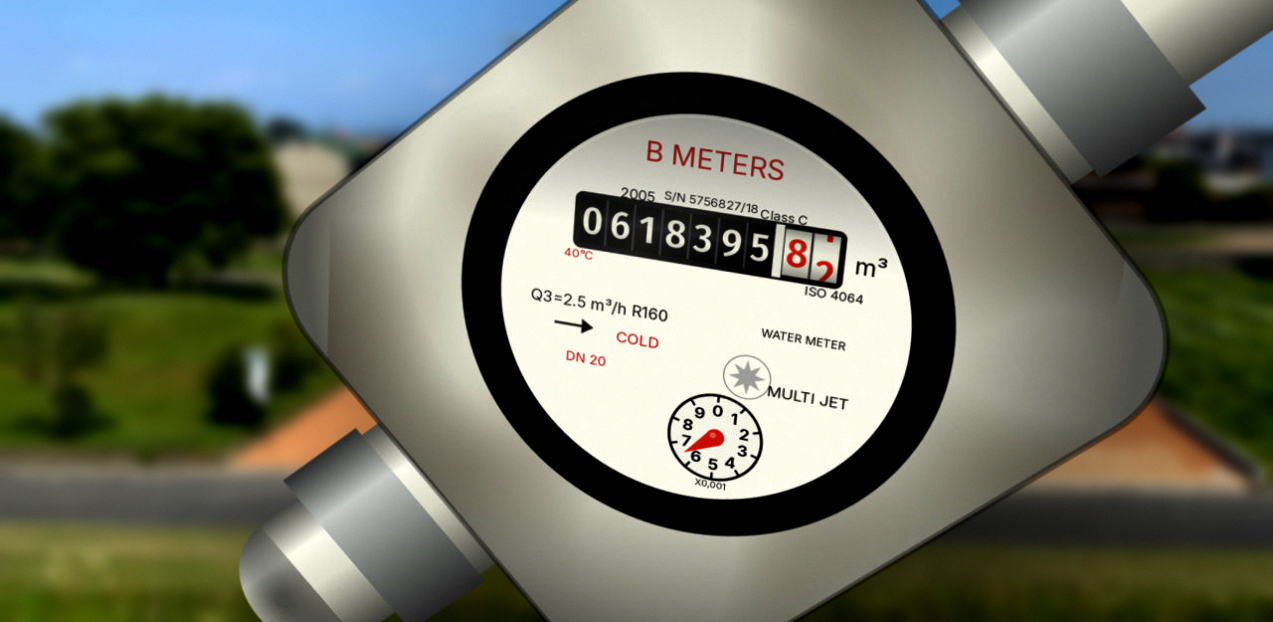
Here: 618395.816
